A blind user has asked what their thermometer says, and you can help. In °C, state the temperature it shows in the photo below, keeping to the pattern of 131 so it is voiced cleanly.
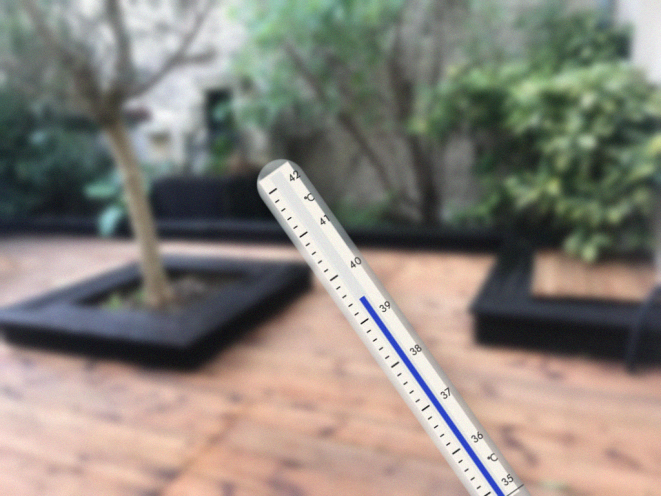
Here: 39.4
